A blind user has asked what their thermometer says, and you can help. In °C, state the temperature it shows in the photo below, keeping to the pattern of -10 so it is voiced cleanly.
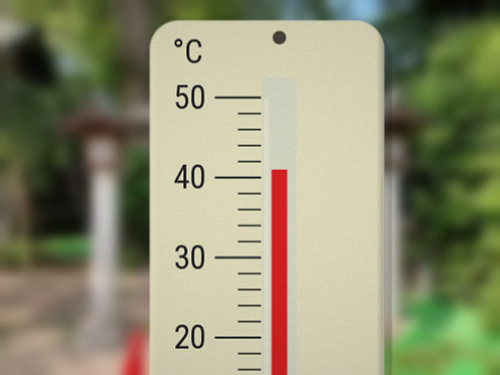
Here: 41
